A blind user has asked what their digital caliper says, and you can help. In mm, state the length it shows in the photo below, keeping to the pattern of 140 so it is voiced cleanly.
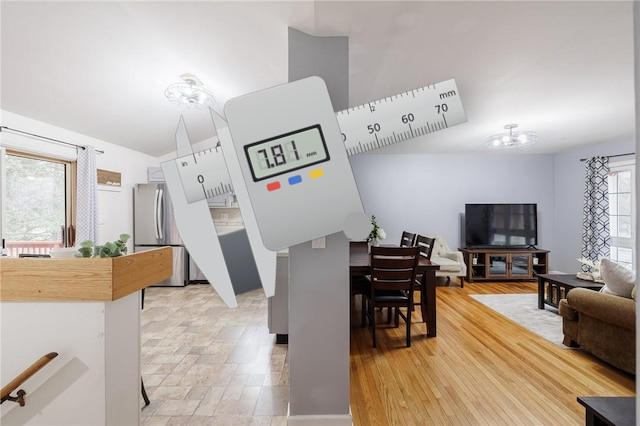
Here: 7.81
